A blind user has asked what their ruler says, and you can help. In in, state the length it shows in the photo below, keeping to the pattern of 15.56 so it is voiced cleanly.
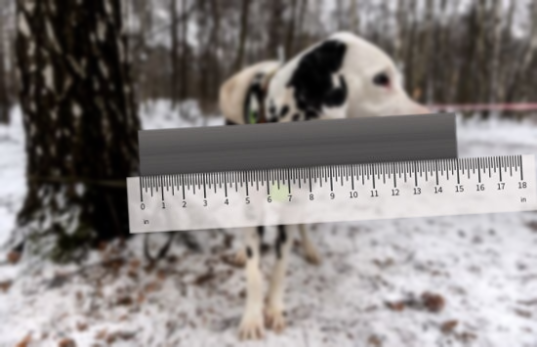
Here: 15
